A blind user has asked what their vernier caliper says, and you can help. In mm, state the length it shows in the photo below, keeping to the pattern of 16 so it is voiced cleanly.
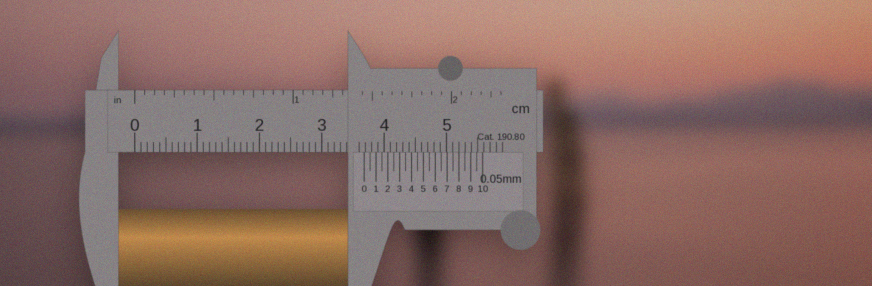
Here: 36.8
